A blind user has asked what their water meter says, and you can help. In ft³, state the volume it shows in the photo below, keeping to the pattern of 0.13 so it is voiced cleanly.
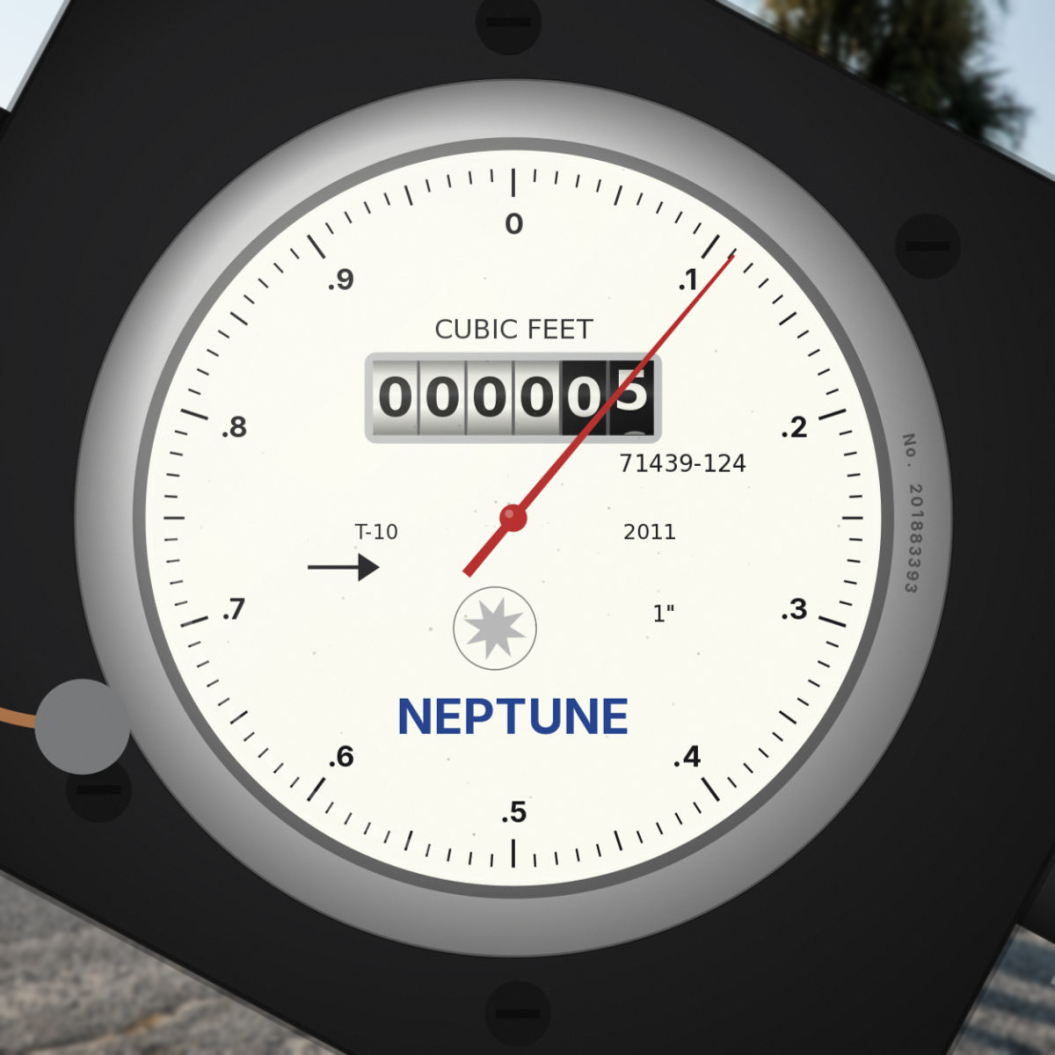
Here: 5.11
